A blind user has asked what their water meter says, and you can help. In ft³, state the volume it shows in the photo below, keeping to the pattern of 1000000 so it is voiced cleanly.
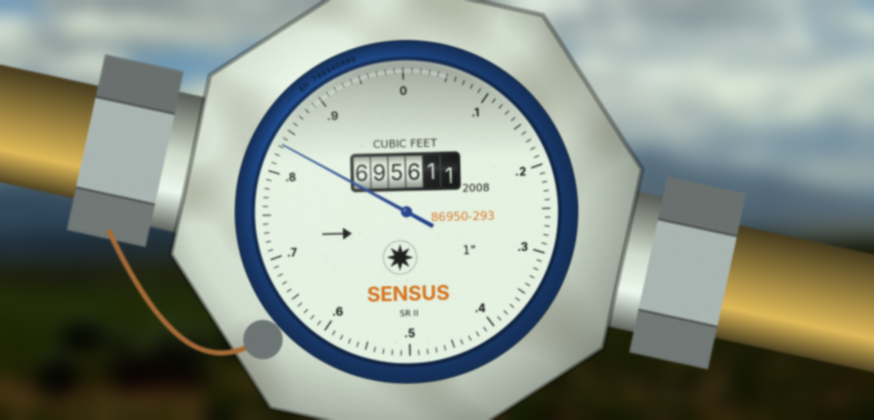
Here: 695610.83
